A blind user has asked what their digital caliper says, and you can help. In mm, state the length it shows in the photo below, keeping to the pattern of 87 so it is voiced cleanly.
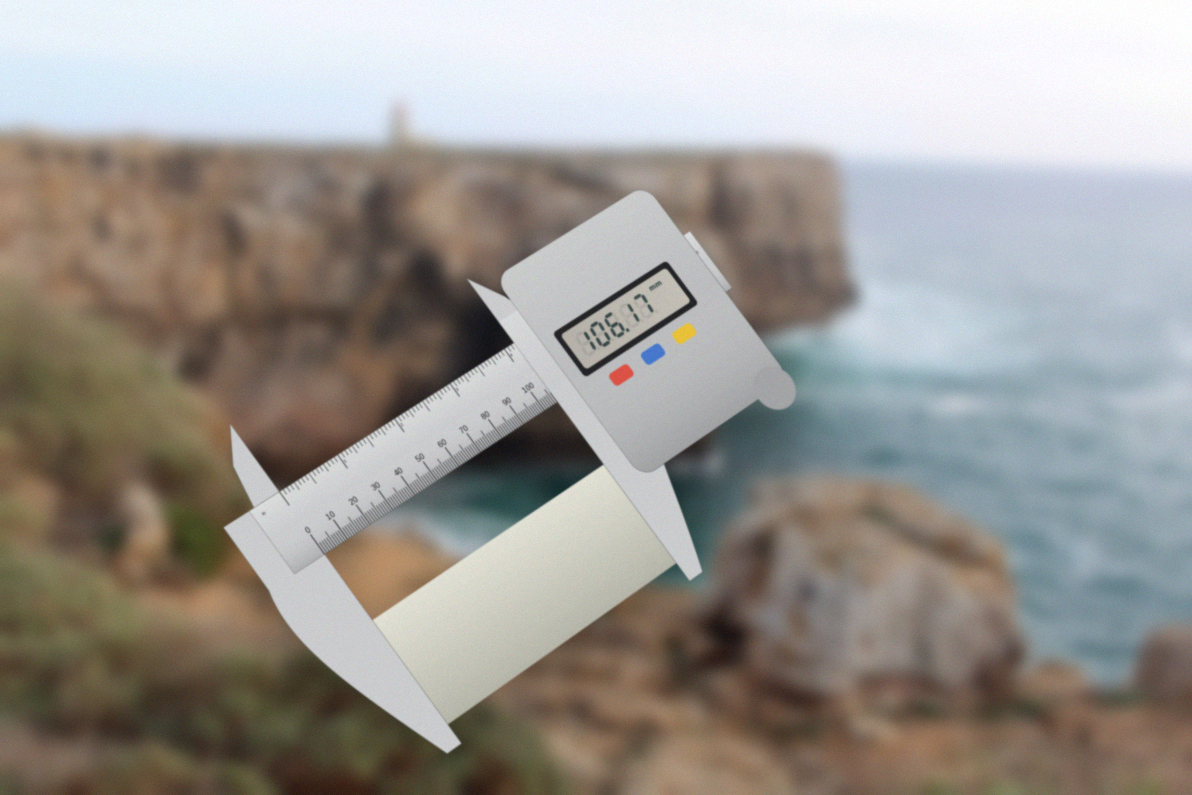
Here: 106.17
